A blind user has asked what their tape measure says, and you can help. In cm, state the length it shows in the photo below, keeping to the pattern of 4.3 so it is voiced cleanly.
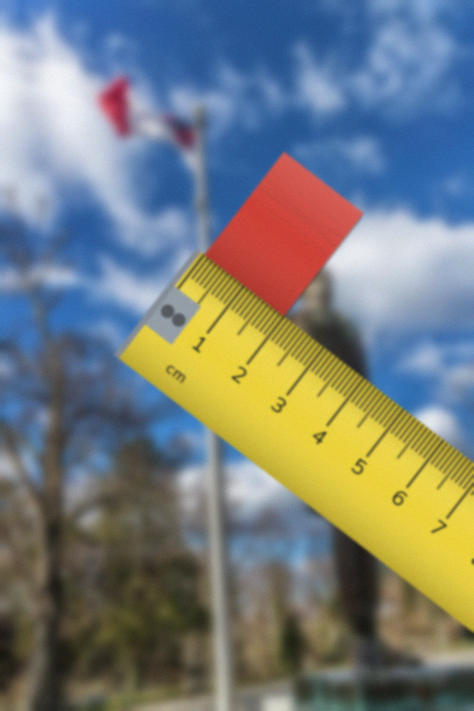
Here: 2
